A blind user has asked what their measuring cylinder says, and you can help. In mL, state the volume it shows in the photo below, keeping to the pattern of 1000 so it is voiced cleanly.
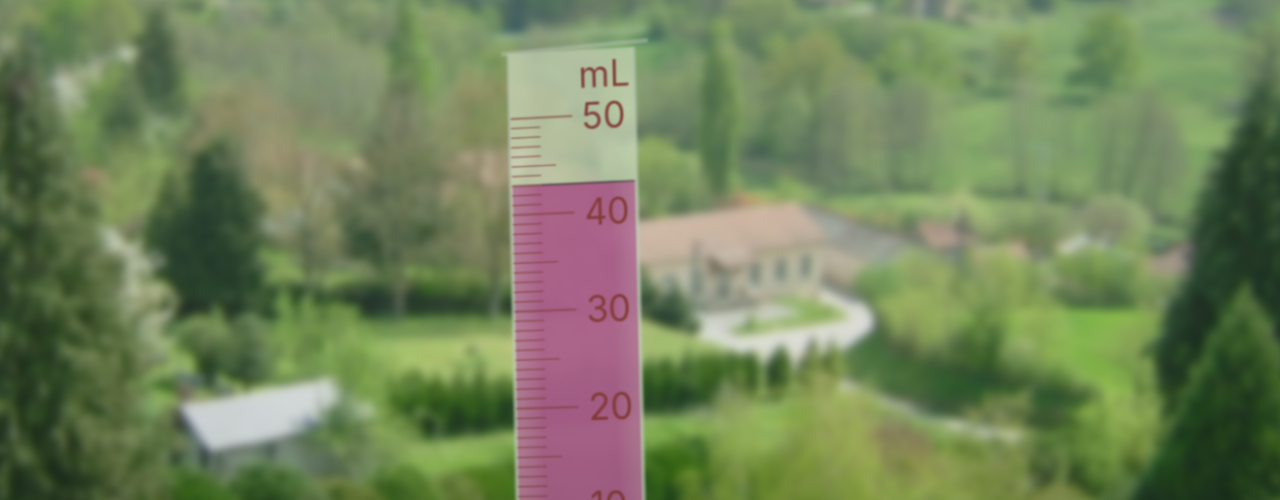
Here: 43
